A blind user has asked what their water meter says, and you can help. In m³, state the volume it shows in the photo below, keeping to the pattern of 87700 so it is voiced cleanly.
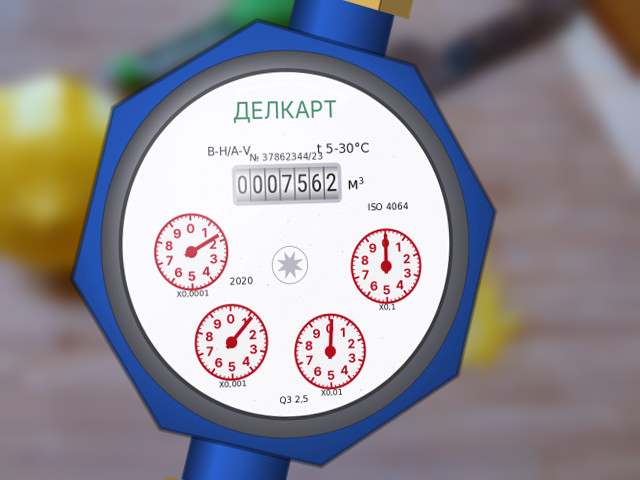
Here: 7562.0011
